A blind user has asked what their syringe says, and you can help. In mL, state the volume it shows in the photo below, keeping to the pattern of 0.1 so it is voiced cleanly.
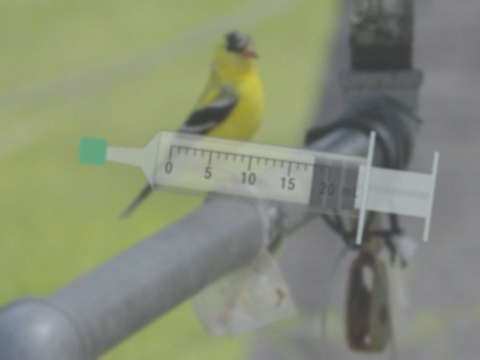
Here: 18
